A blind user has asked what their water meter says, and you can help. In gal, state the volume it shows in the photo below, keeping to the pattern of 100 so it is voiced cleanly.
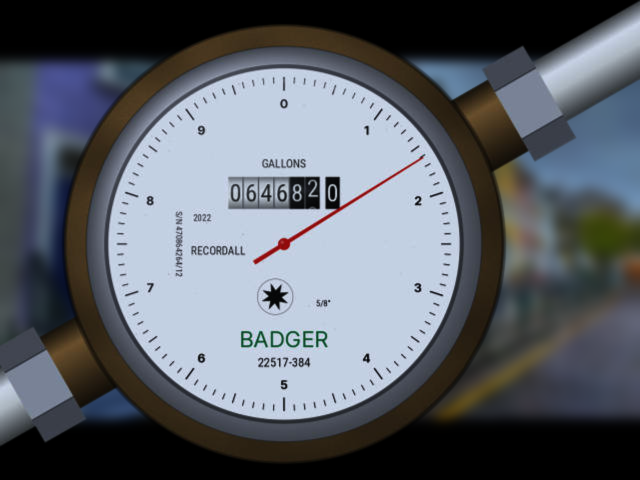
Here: 646821.6
